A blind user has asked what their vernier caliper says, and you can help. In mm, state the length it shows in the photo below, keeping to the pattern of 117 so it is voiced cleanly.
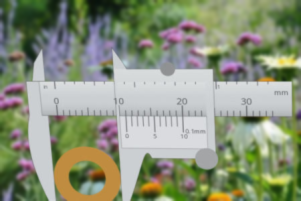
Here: 11.0
